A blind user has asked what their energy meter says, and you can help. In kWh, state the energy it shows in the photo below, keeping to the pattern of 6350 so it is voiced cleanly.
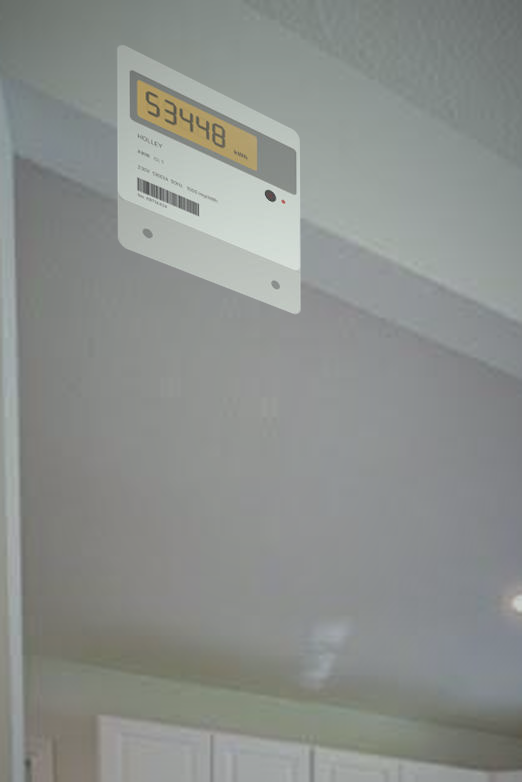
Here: 53448
